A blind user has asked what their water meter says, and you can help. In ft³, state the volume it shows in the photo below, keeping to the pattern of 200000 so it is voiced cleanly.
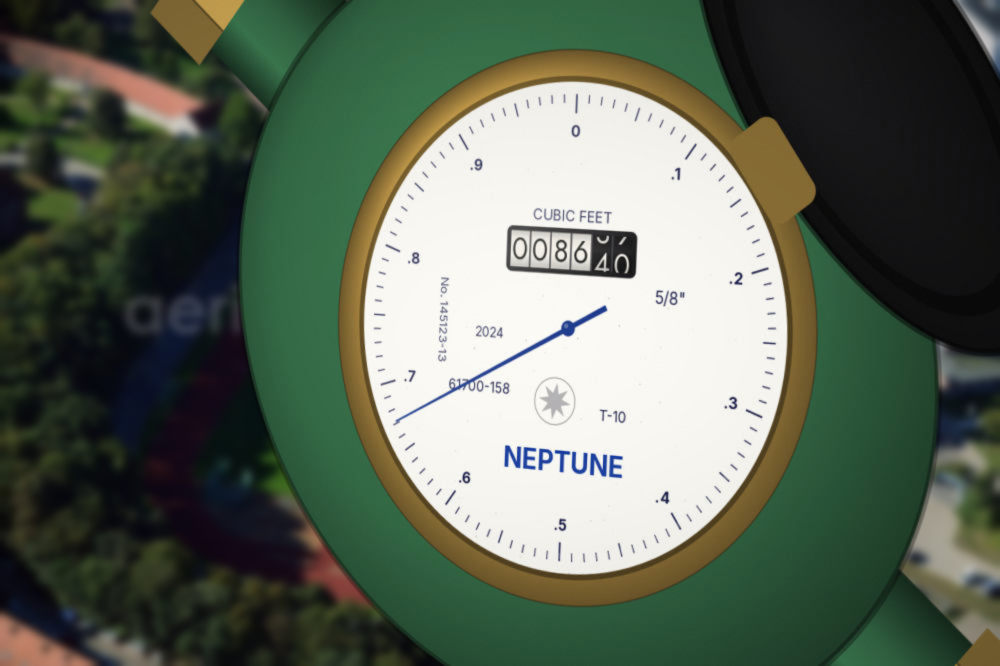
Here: 8639.67
